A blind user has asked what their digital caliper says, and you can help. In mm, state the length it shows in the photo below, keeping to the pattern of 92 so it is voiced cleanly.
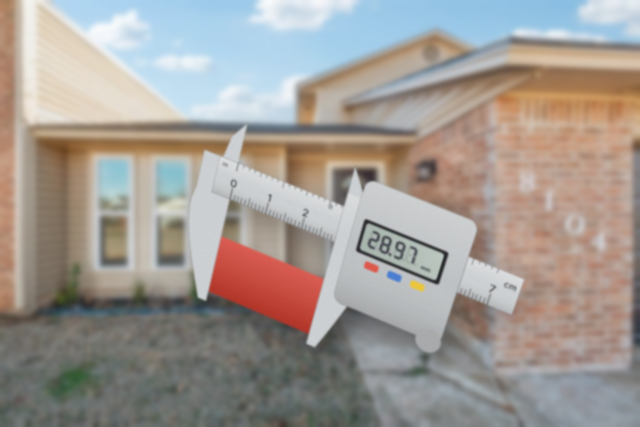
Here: 28.97
